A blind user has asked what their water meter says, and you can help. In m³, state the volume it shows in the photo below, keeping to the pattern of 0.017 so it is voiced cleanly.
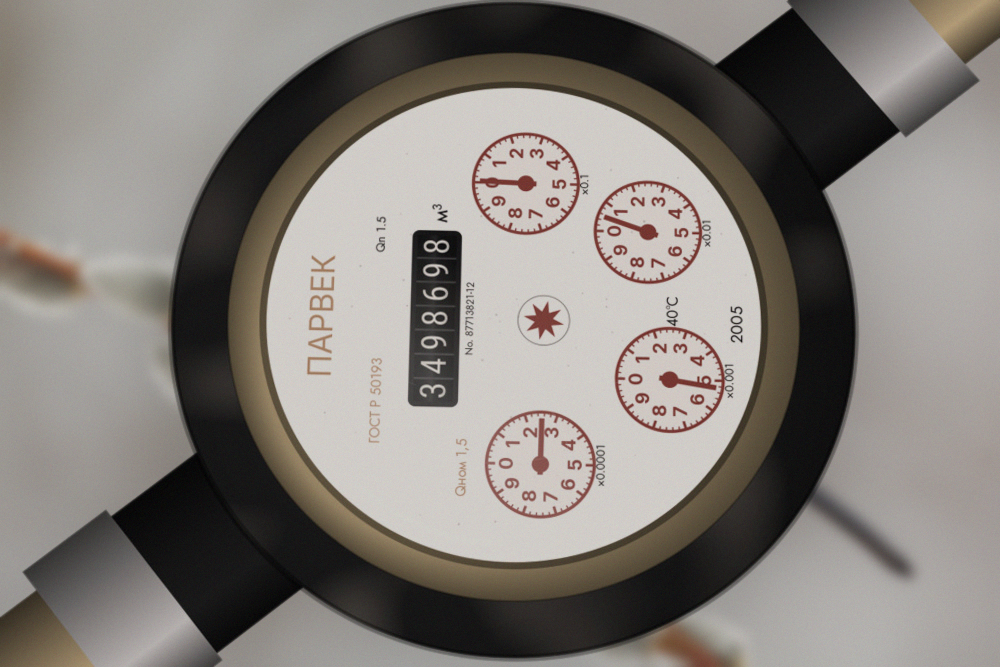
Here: 3498698.0052
